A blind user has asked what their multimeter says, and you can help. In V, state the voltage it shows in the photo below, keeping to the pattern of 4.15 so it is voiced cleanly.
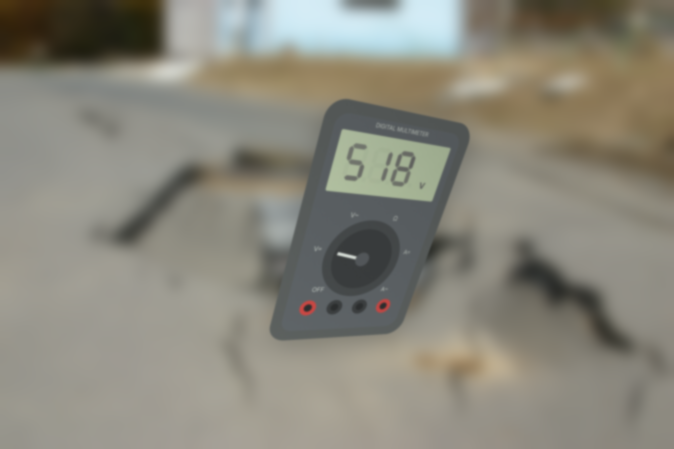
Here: 518
